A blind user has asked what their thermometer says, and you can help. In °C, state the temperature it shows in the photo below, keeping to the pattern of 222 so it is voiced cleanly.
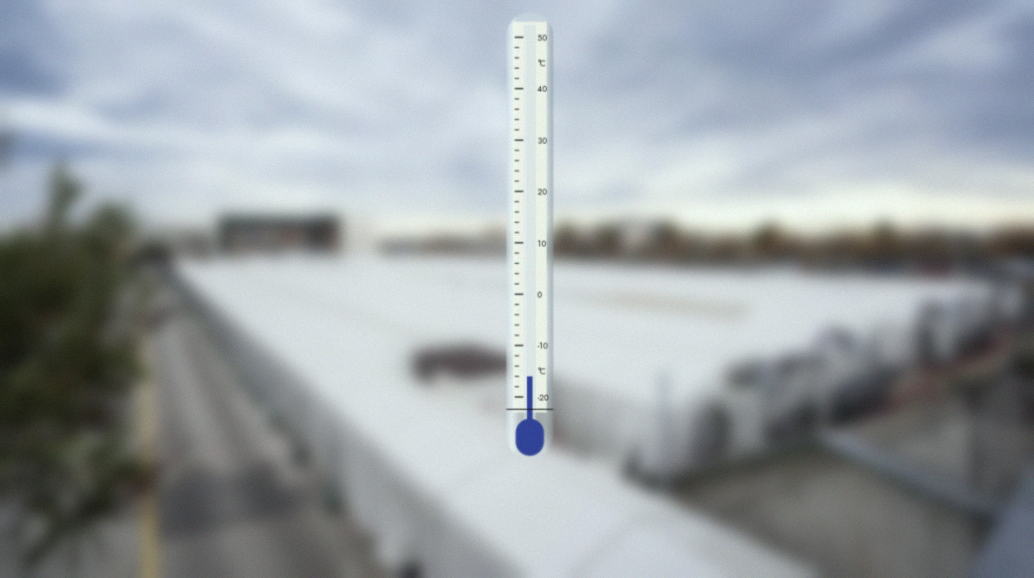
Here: -16
